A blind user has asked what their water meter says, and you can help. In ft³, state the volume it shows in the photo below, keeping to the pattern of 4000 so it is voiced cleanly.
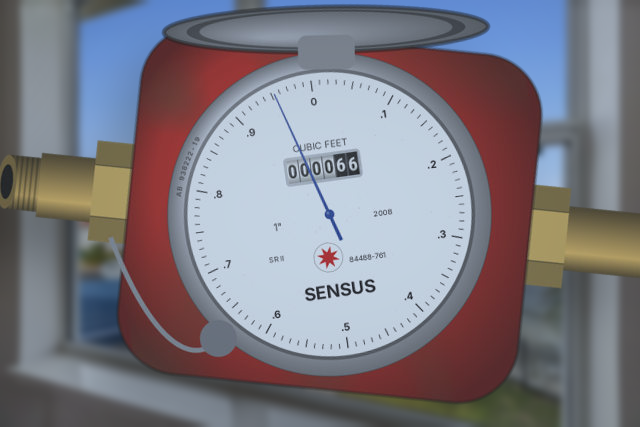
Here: 65.95
